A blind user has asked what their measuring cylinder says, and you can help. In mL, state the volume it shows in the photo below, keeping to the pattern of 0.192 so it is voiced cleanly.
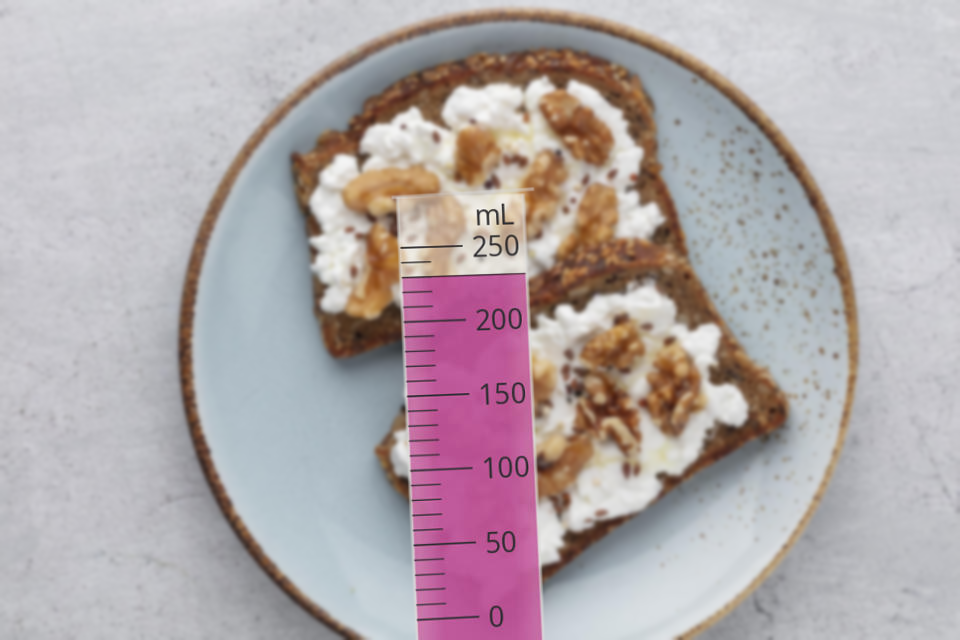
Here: 230
